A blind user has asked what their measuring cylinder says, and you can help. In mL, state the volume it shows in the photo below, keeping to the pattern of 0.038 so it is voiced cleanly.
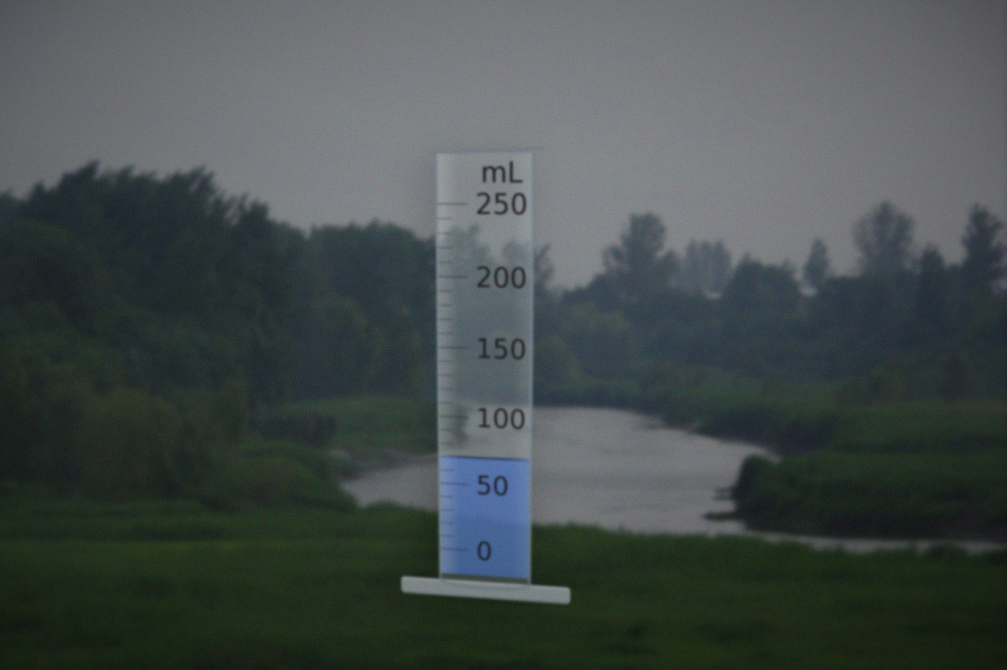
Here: 70
